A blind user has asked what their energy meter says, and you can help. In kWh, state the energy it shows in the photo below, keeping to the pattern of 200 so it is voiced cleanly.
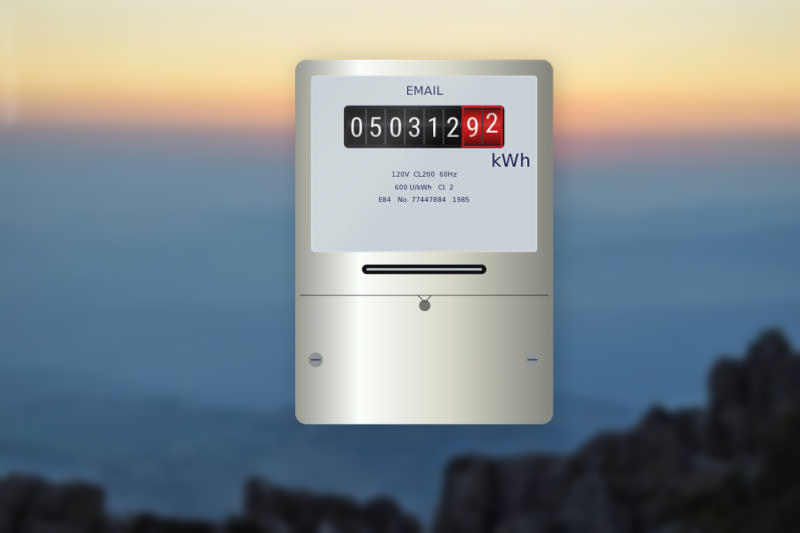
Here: 50312.92
